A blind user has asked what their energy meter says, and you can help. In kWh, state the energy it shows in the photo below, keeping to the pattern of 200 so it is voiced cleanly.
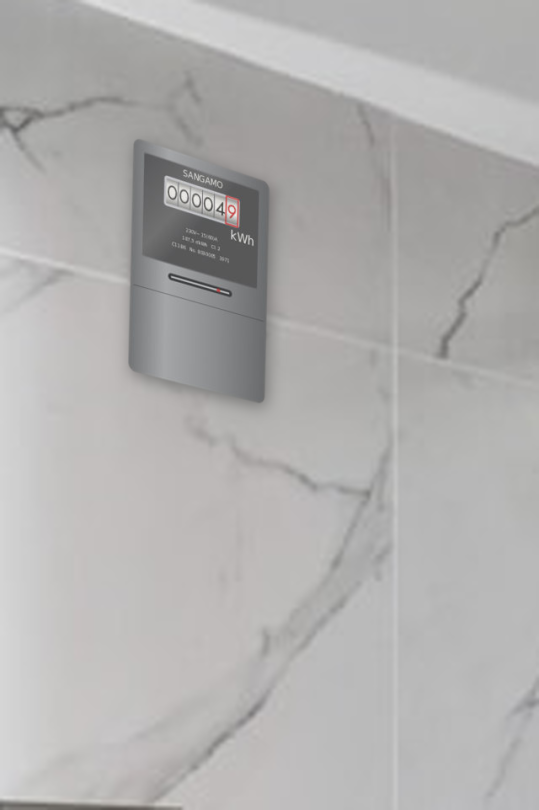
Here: 4.9
